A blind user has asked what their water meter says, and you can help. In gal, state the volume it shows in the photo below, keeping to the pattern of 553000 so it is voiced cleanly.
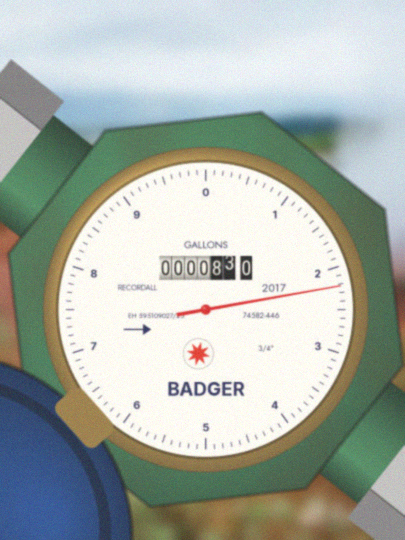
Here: 832.2
